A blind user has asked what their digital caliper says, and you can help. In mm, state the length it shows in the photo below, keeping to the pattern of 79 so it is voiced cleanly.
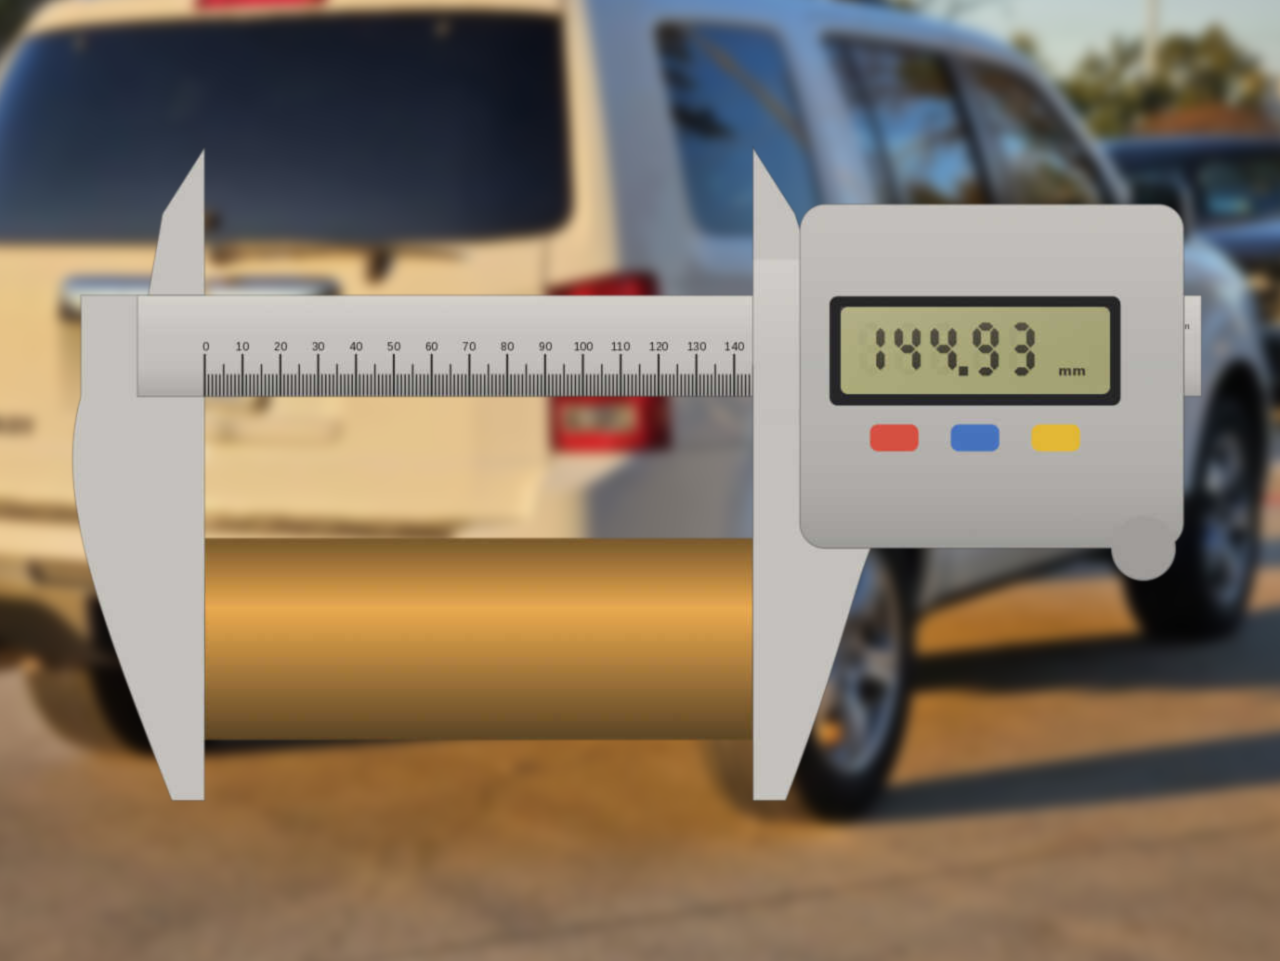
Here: 144.93
